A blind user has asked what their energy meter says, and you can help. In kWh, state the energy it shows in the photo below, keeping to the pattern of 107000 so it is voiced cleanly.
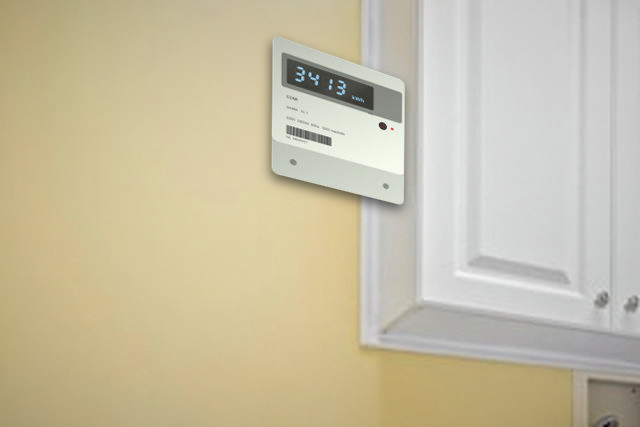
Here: 3413
